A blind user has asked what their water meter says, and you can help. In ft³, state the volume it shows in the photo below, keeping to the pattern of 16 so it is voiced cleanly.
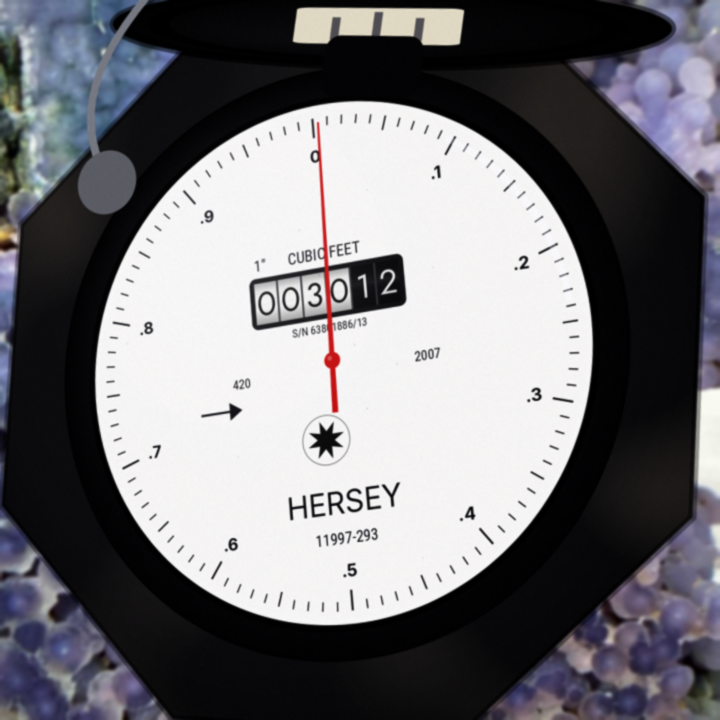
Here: 3012.00
